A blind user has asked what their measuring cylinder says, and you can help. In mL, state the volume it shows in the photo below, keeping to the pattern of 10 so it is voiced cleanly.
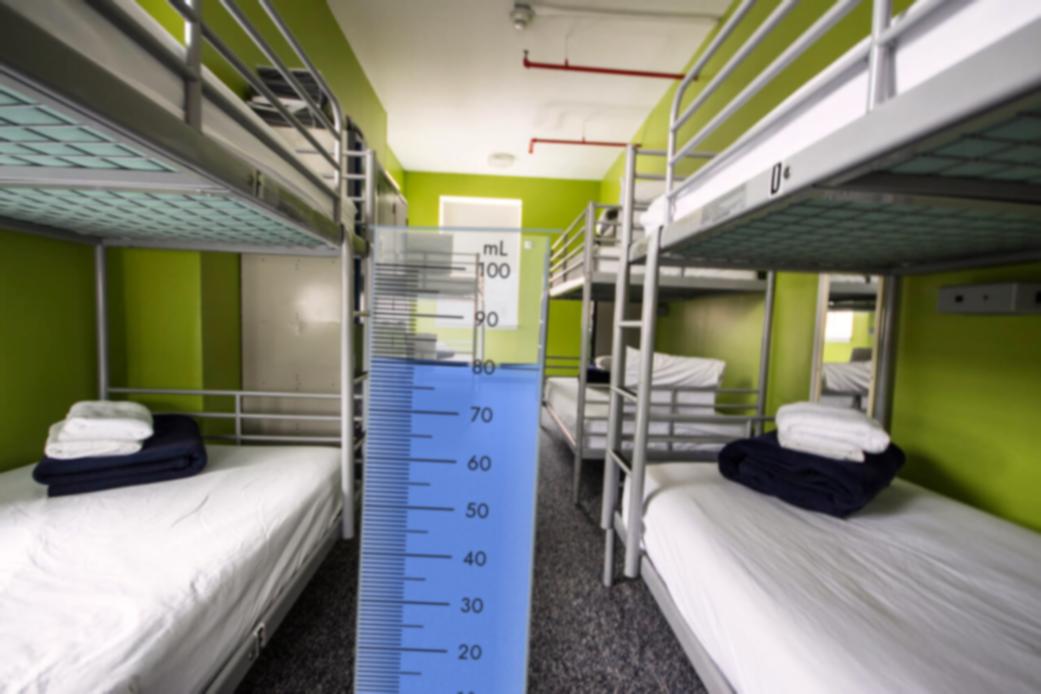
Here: 80
